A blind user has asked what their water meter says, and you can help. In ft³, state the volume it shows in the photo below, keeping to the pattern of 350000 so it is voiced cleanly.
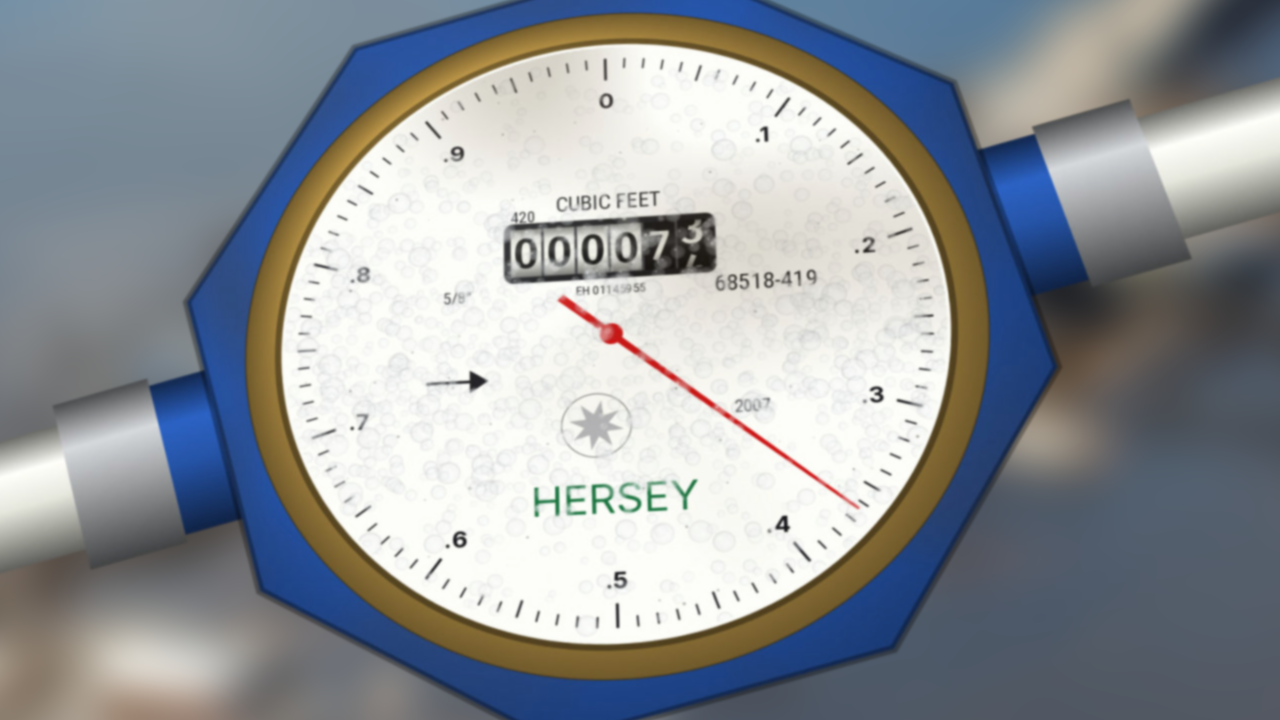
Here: 73.36
